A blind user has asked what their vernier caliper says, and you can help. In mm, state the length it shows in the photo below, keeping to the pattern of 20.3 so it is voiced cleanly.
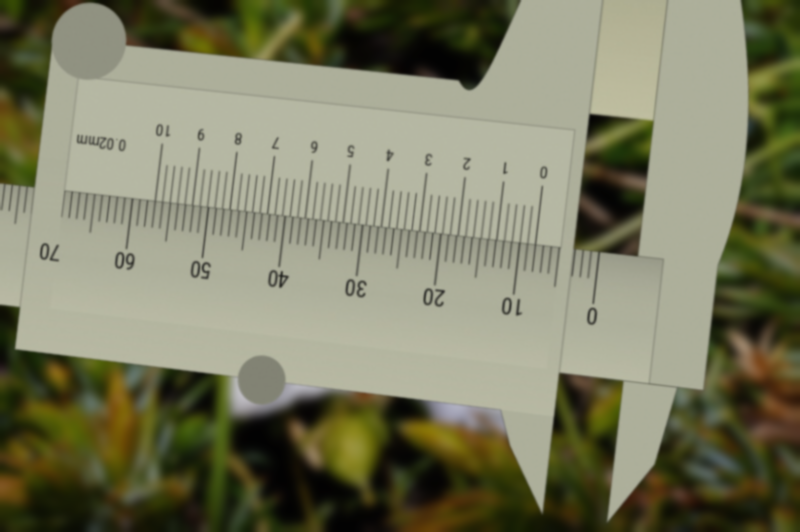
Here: 8.0
